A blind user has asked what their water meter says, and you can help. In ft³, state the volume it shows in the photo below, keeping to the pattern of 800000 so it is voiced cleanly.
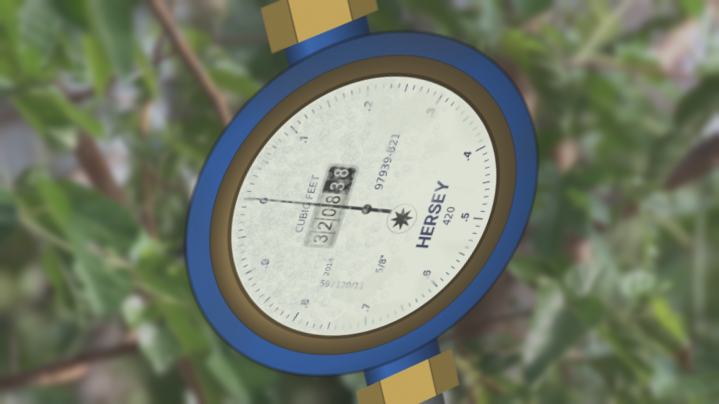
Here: 320838.00
